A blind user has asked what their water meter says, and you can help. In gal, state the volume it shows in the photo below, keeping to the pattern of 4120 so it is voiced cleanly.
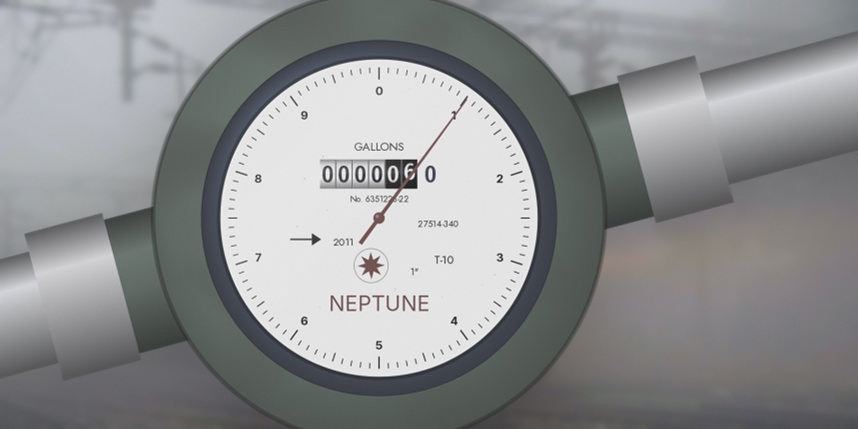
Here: 61.0
